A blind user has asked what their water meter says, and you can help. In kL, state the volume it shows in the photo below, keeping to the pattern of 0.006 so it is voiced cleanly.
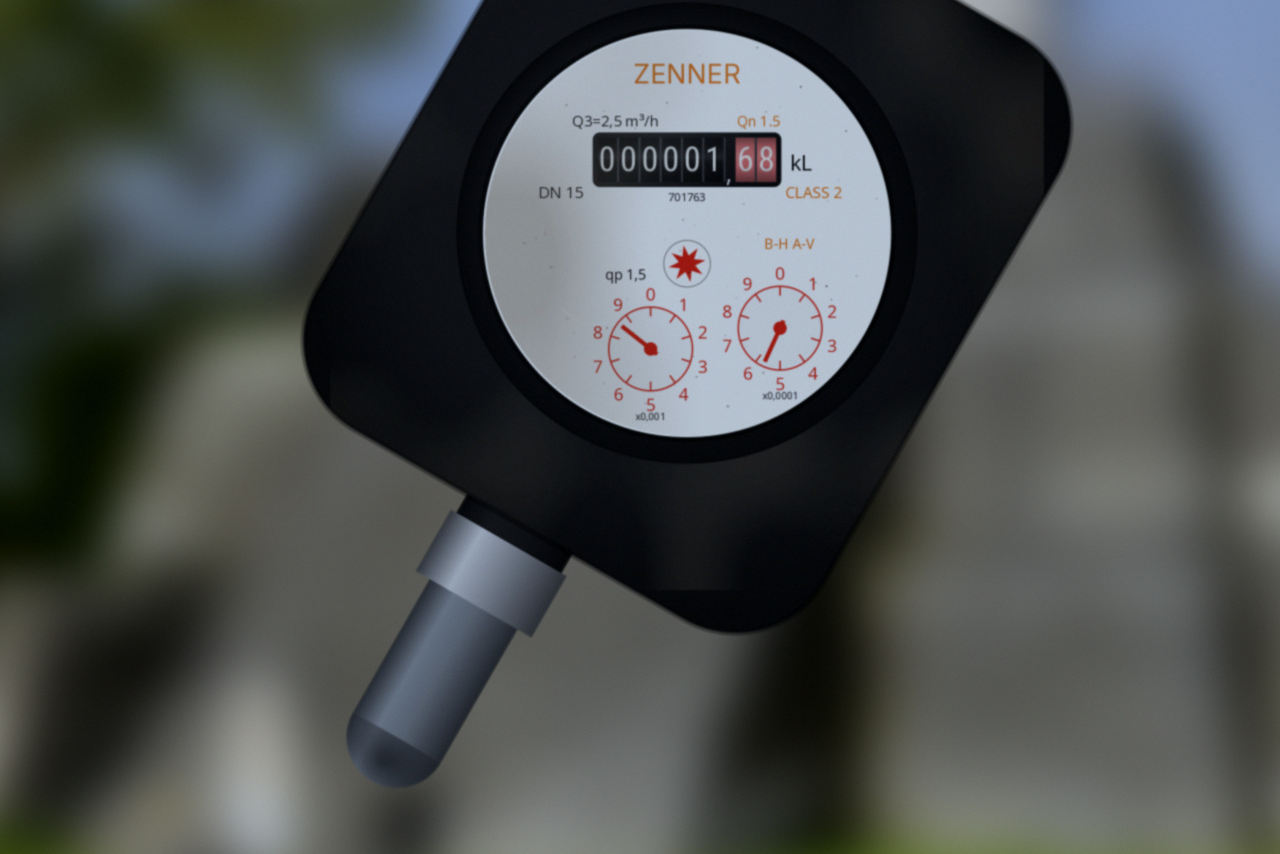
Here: 1.6885
